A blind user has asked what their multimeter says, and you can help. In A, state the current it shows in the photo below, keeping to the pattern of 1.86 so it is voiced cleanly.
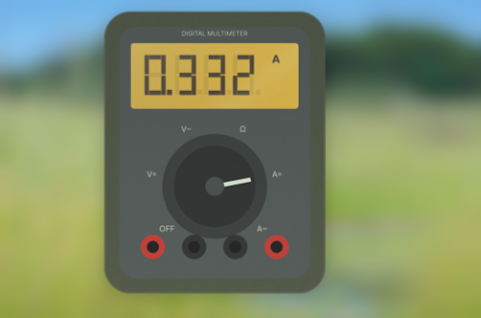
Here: 0.332
